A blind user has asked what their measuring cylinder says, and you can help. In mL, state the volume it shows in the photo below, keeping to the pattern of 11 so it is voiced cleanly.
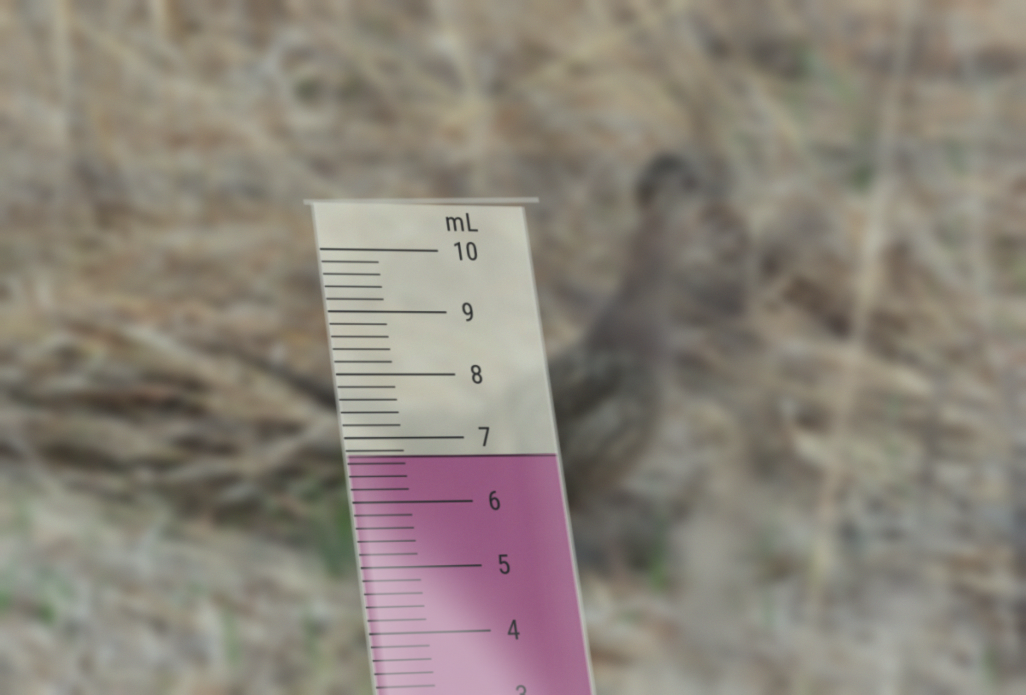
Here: 6.7
